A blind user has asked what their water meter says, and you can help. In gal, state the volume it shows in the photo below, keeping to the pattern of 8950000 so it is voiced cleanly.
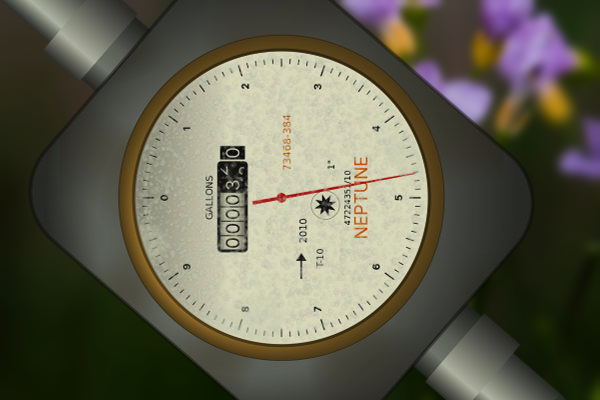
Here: 324.7
